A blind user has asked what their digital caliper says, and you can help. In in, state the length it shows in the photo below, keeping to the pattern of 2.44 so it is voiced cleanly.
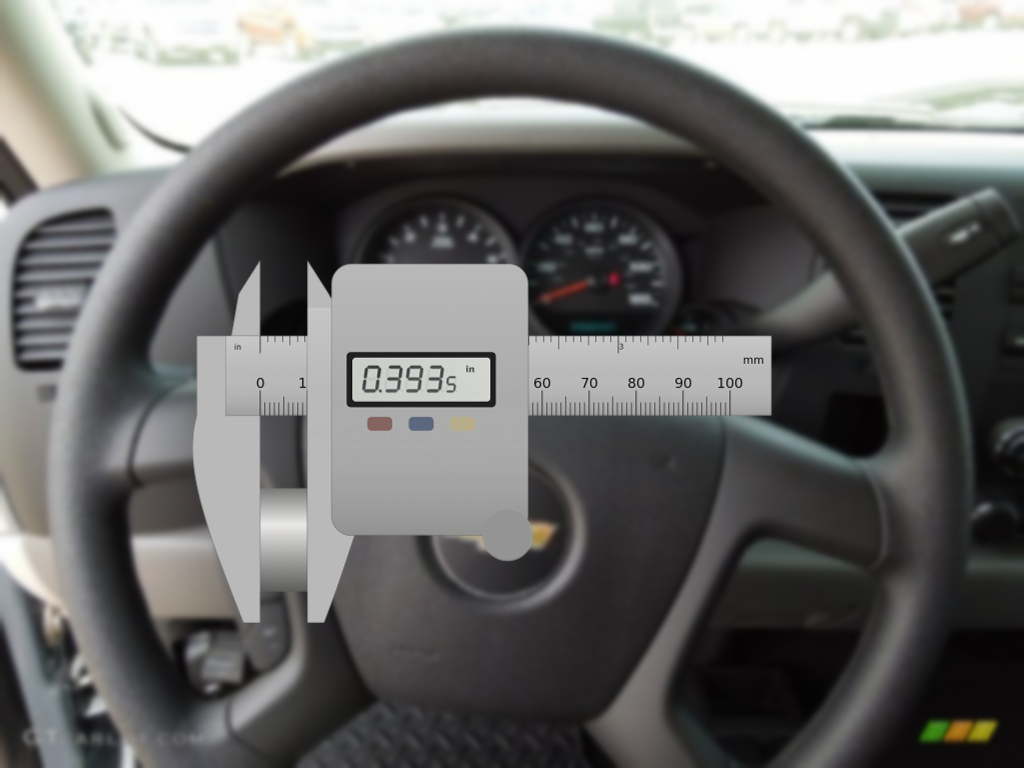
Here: 0.3935
